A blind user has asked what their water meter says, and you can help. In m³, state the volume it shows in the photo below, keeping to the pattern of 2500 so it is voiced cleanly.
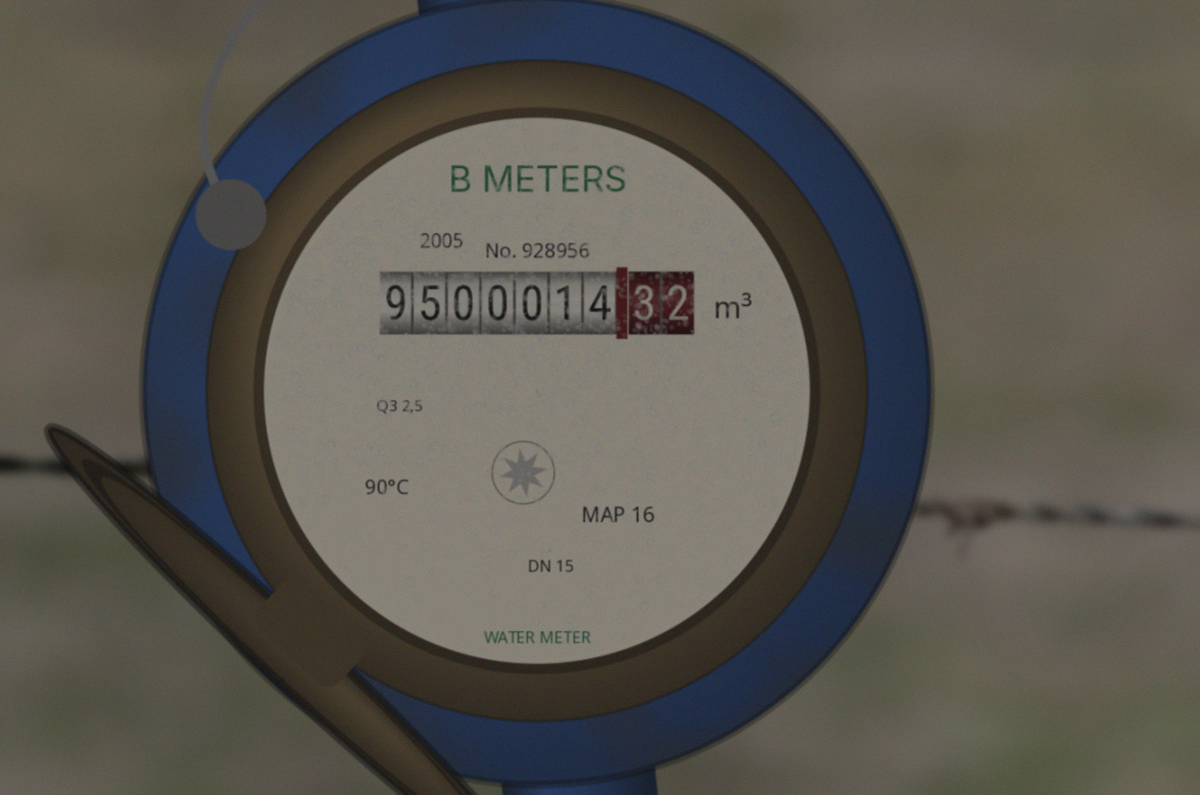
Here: 9500014.32
